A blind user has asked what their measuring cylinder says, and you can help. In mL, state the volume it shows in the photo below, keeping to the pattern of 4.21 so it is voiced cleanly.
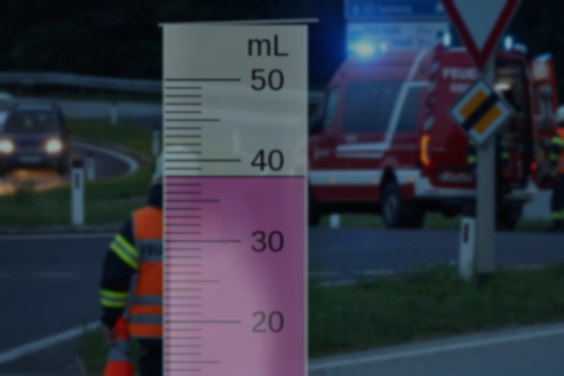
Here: 38
